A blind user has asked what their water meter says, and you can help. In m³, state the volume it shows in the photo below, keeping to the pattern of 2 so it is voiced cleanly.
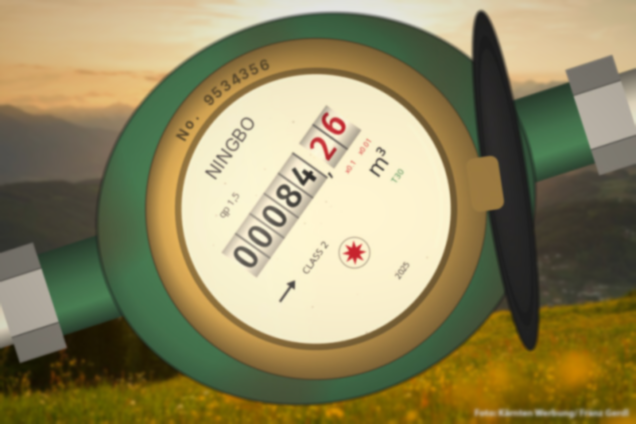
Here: 84.26
